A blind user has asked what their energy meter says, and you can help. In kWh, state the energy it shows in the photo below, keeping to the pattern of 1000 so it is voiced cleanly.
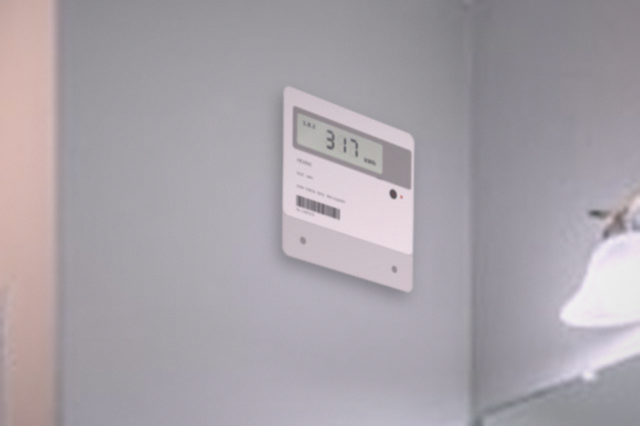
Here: 317
